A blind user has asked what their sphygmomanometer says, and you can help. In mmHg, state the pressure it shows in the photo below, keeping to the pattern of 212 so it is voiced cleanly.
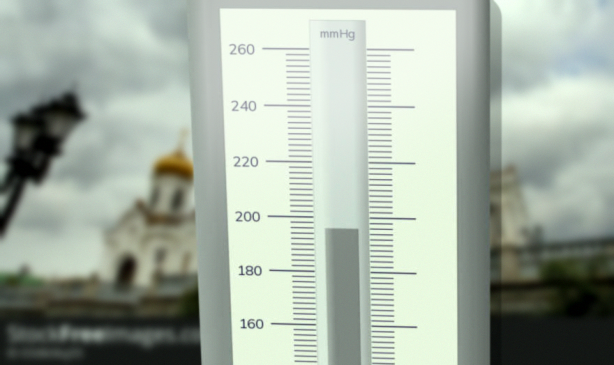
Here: 196
